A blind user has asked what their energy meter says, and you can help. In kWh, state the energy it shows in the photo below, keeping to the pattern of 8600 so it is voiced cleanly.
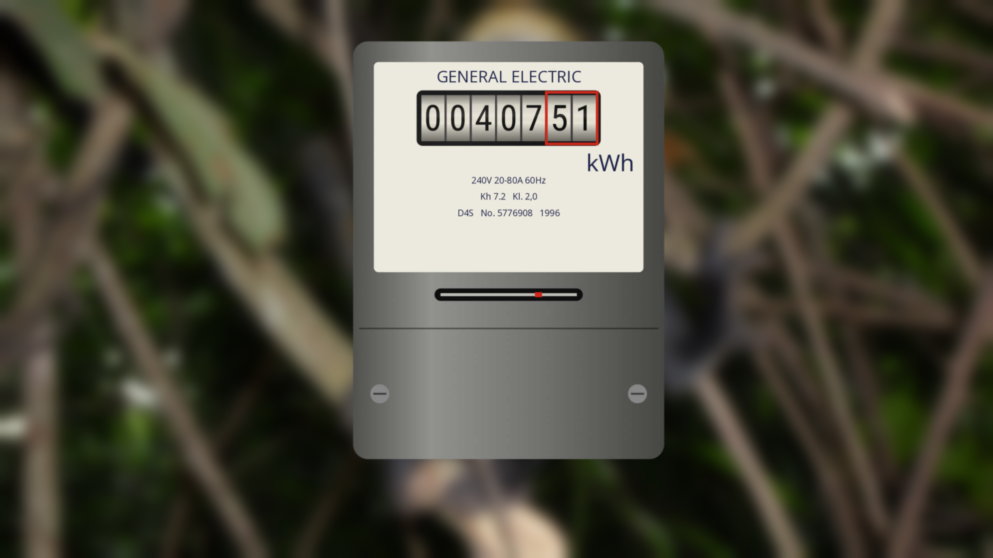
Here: 407.51
